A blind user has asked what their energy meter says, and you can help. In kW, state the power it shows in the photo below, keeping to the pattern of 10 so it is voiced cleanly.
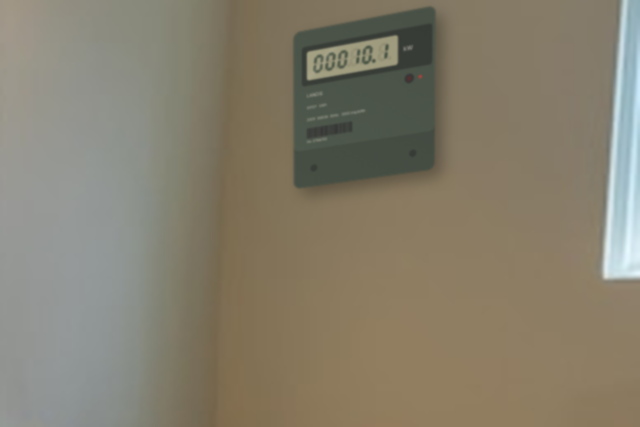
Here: 10.1
